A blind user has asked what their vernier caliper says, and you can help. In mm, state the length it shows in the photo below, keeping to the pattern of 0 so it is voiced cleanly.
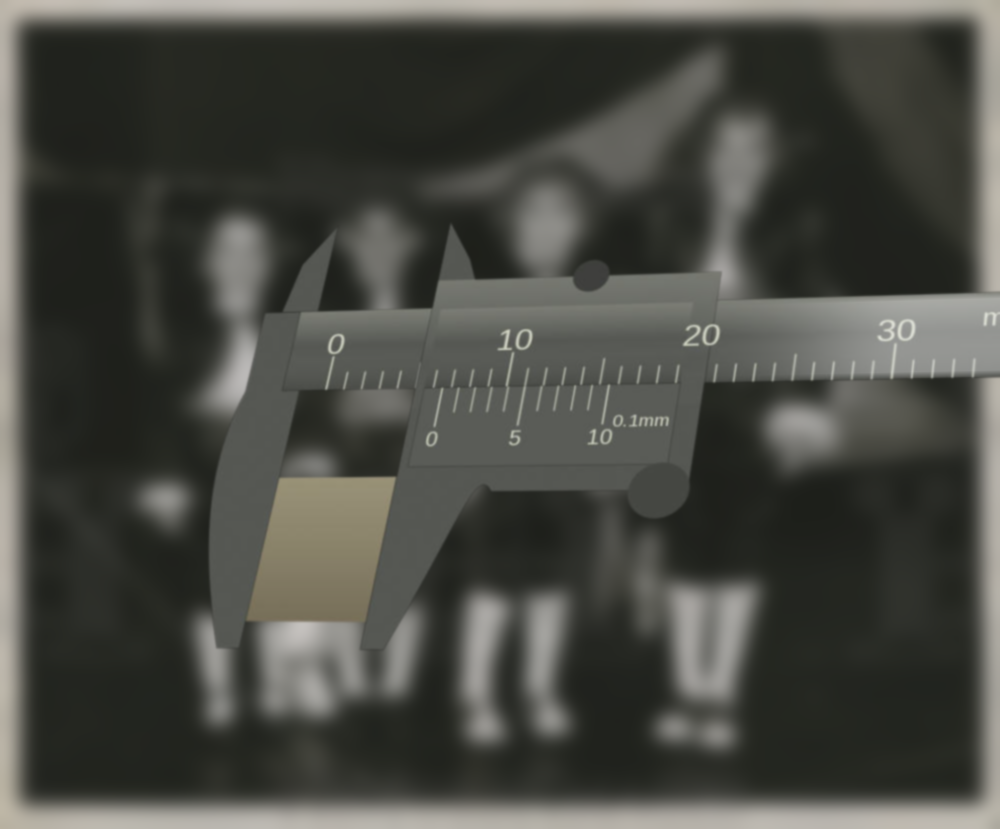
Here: 6.5
